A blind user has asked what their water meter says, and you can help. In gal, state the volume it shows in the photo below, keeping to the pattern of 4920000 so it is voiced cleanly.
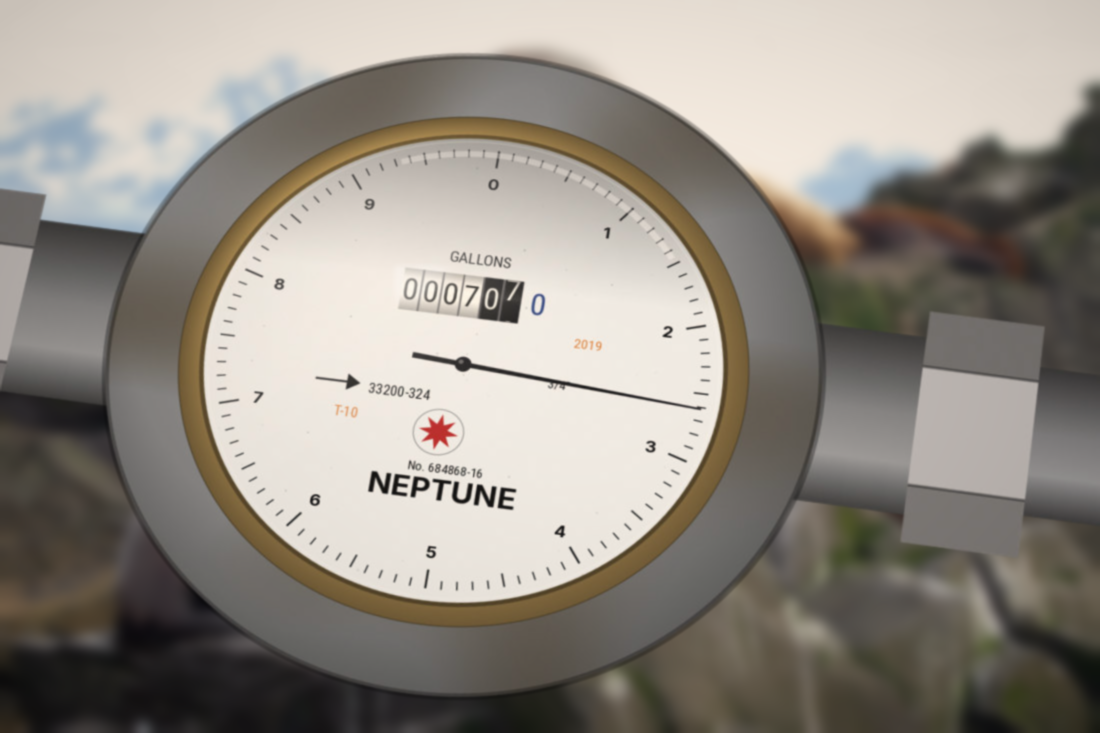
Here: 7072.6
